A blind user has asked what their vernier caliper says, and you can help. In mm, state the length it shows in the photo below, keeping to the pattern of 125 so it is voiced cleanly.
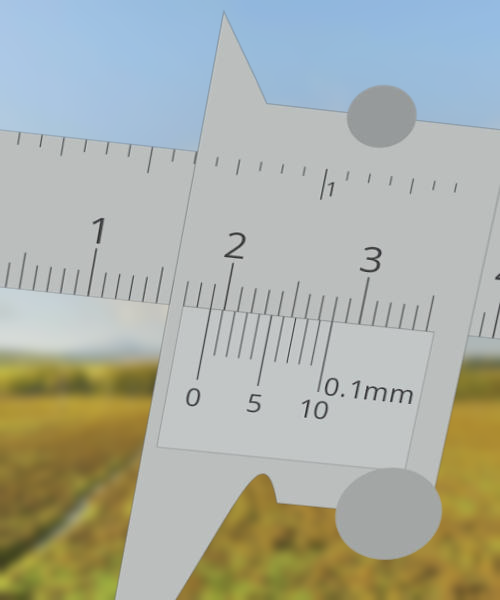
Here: 19.0
